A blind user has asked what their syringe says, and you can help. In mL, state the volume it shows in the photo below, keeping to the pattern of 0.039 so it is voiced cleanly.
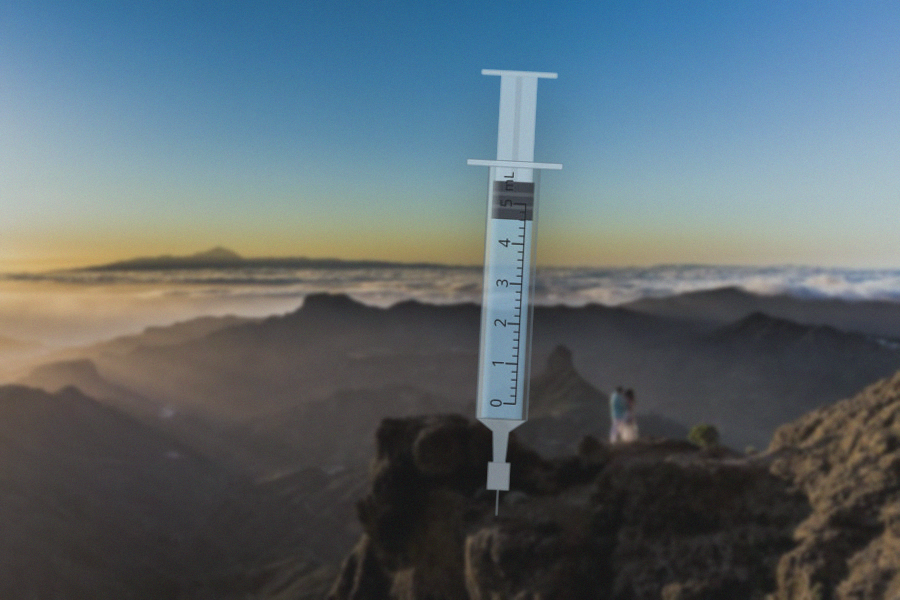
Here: 4.6
